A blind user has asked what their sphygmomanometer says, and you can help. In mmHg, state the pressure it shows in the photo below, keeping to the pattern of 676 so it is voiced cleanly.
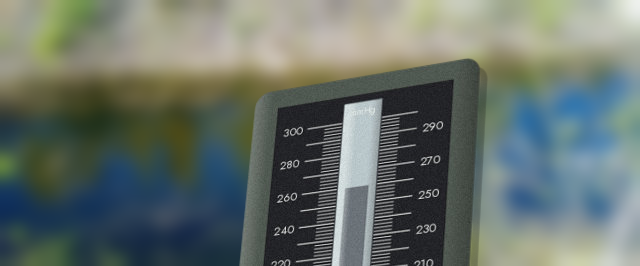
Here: 260
